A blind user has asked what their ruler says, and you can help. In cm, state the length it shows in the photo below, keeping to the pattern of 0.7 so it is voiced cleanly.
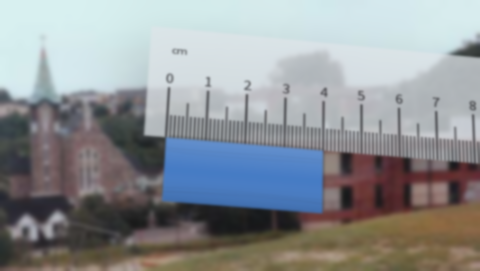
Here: 4
